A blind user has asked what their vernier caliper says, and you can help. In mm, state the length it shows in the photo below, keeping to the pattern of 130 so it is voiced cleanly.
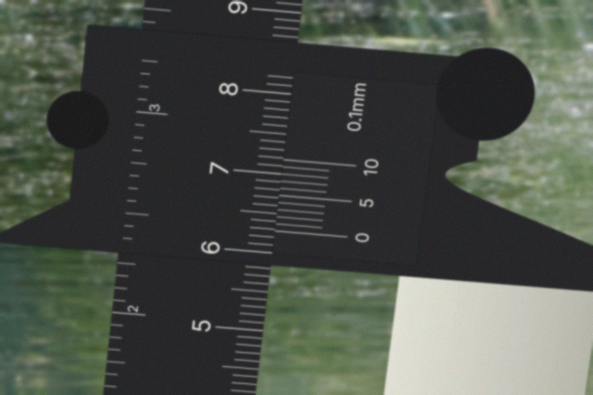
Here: 62.8
